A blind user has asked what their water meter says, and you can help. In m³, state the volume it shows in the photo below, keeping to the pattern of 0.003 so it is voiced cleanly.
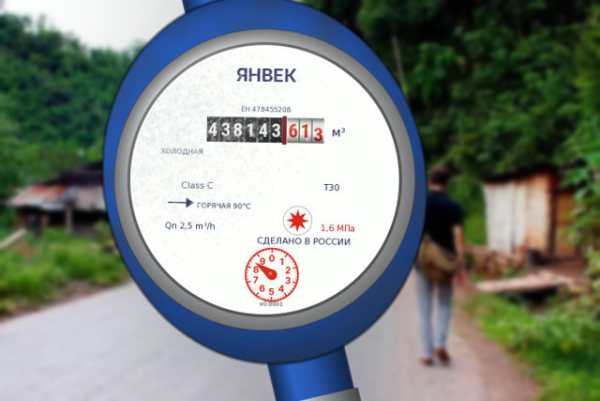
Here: 438143.6128
